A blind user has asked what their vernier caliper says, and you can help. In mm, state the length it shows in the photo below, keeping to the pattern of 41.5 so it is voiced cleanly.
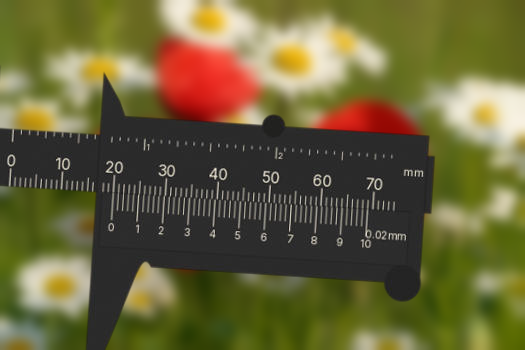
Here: 20.0
